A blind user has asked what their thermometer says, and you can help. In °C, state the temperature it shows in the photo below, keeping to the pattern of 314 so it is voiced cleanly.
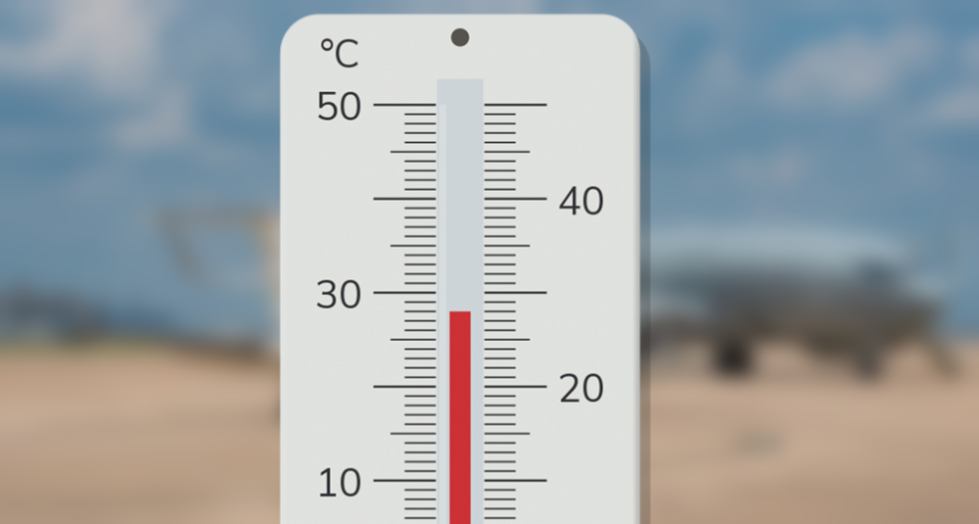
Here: 28
